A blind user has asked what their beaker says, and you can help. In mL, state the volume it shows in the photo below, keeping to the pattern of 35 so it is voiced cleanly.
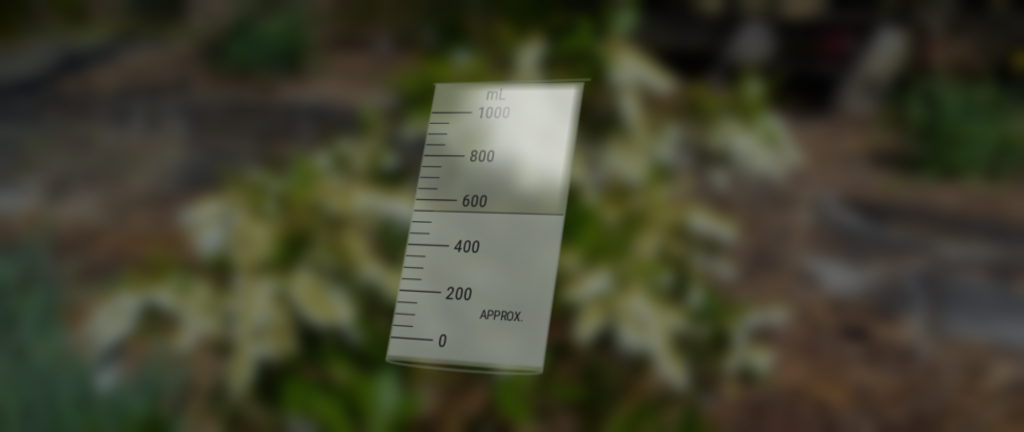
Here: 550
